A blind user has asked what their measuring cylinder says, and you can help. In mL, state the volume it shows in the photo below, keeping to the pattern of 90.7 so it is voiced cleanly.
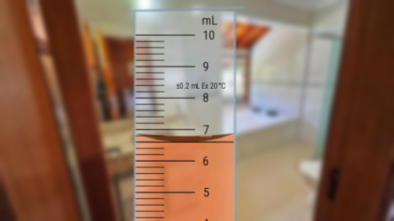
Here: 6.6
